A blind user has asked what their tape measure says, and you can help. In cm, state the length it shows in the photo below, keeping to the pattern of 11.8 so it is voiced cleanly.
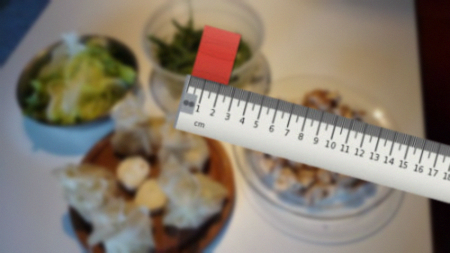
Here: 2.5
